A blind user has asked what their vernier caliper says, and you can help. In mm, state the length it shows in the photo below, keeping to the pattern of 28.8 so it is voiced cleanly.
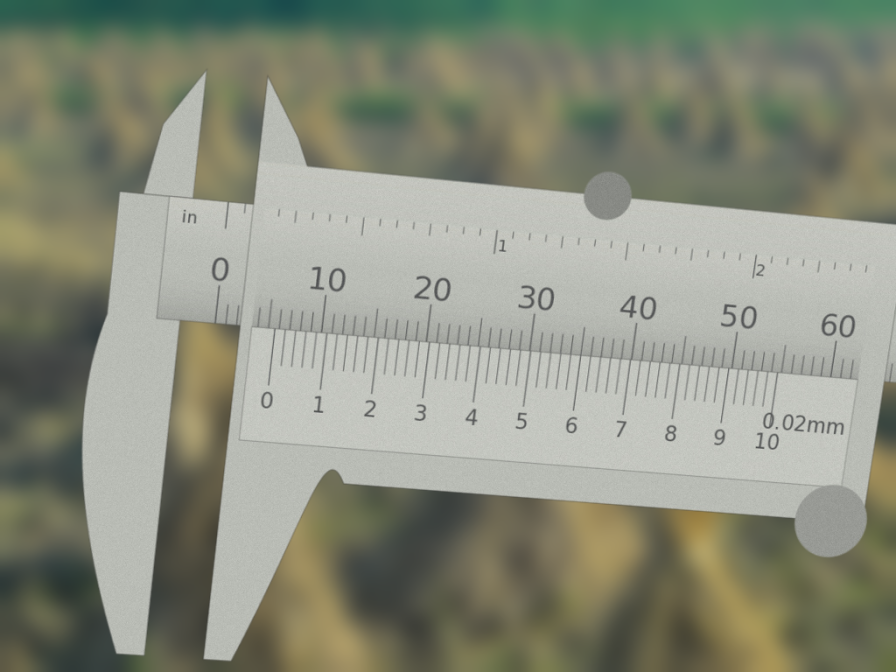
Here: 5.6
